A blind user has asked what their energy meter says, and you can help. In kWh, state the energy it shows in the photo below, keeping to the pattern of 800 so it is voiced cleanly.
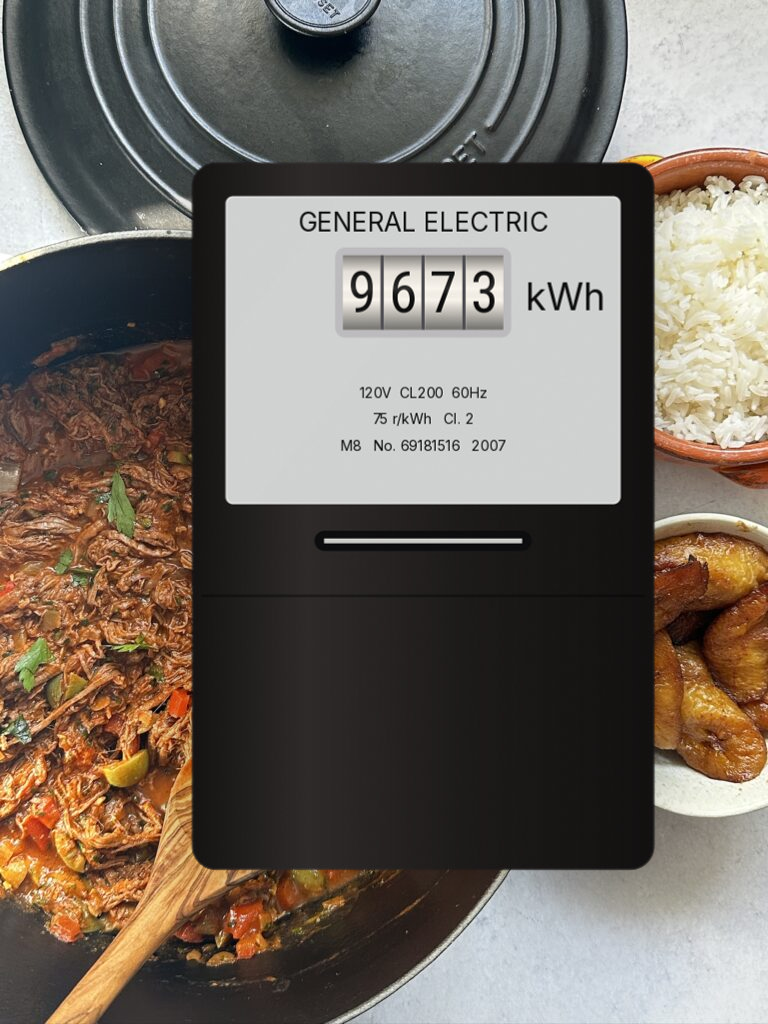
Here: 9673
